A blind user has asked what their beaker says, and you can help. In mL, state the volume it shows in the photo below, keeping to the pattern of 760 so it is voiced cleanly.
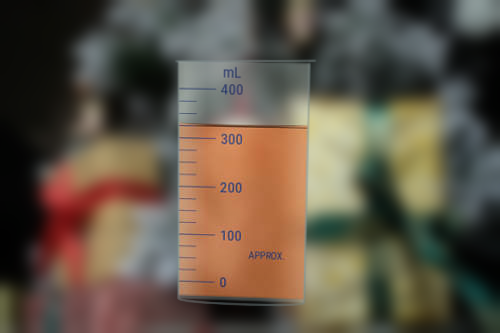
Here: 325
